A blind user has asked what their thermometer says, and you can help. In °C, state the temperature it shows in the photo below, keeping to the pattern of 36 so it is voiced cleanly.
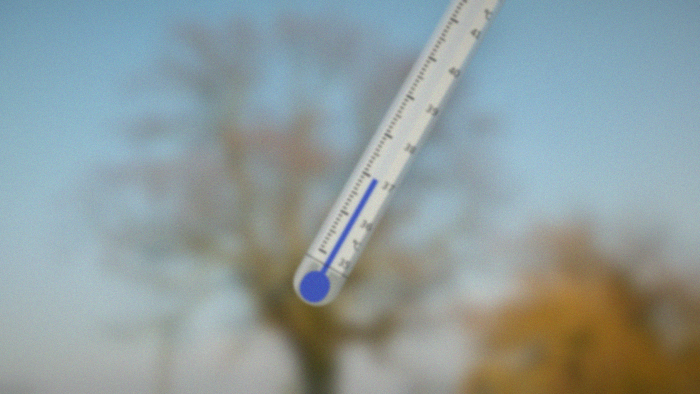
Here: 37
